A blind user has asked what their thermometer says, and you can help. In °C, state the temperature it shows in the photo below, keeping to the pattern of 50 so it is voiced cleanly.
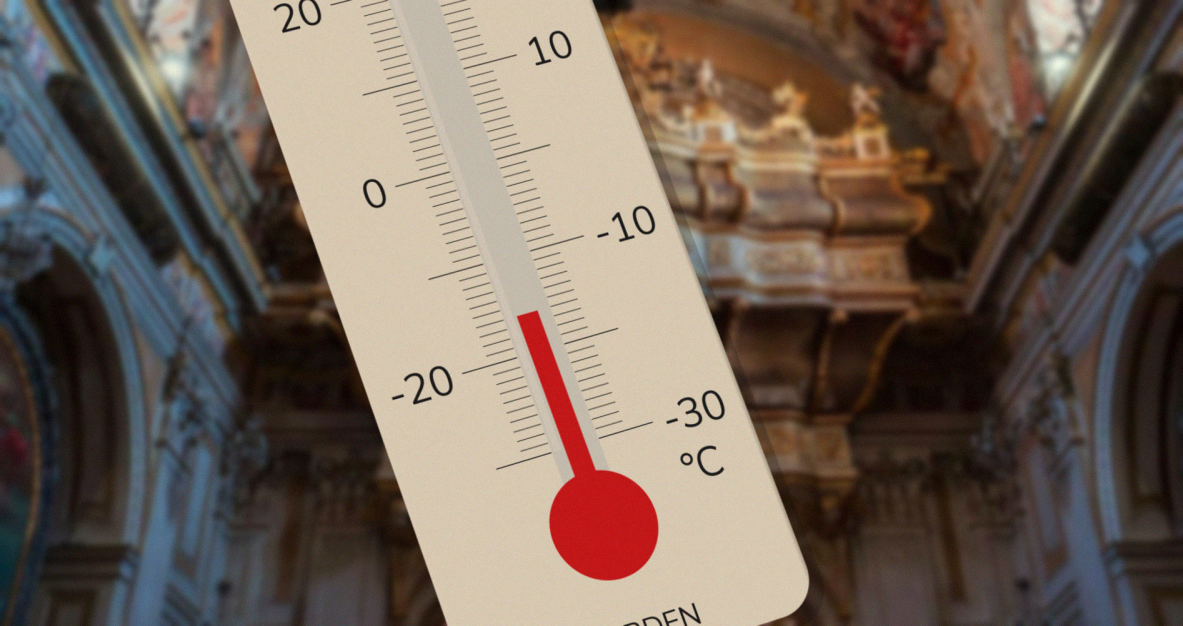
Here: -16
